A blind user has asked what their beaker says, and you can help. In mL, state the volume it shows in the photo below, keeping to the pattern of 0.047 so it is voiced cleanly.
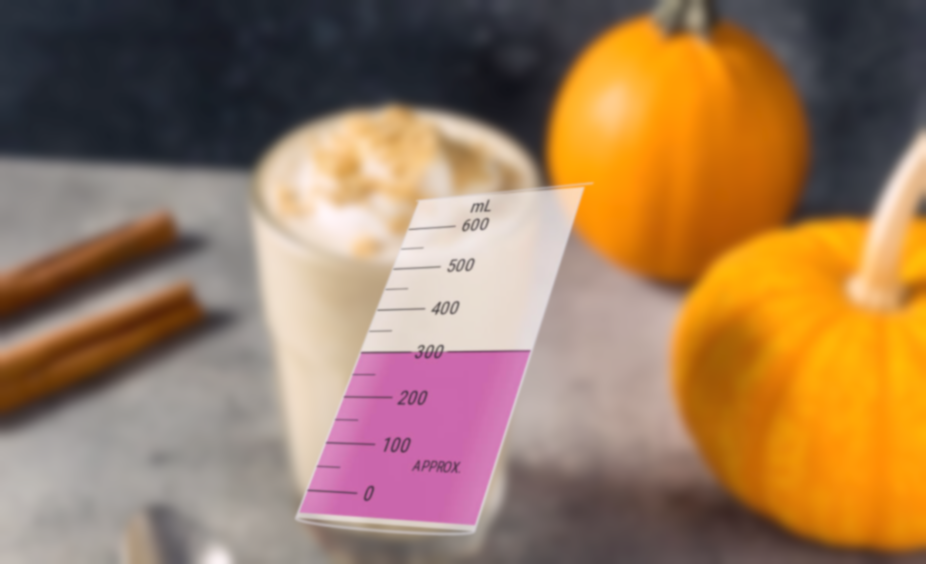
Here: 300
